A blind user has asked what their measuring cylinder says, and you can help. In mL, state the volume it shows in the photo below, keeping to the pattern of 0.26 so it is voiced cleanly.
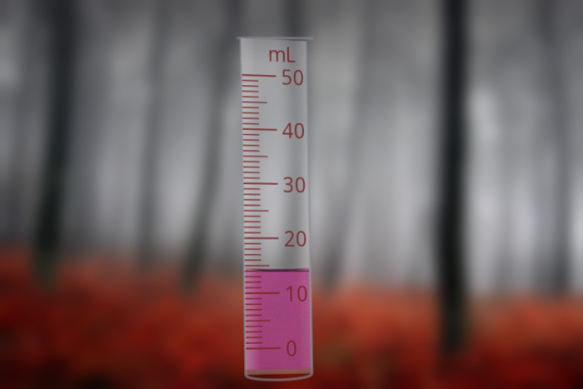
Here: 14
